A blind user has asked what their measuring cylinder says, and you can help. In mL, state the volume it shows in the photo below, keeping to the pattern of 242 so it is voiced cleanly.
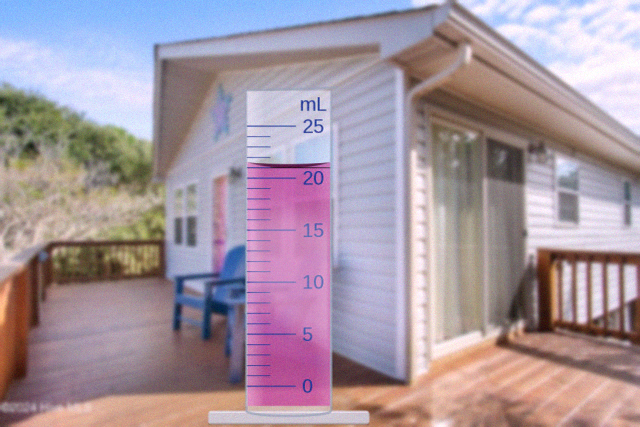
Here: 21
